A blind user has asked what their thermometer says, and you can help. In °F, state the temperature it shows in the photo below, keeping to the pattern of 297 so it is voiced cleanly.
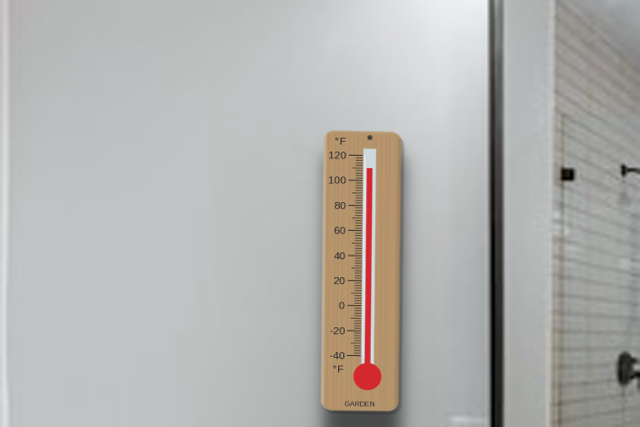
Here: 110
